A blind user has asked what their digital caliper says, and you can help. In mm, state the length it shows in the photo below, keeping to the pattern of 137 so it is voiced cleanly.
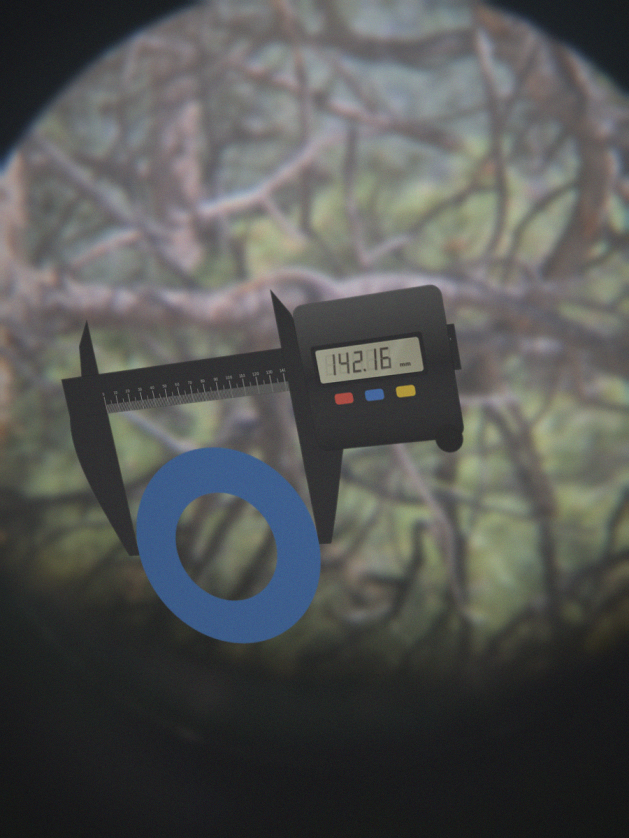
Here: 142.16
